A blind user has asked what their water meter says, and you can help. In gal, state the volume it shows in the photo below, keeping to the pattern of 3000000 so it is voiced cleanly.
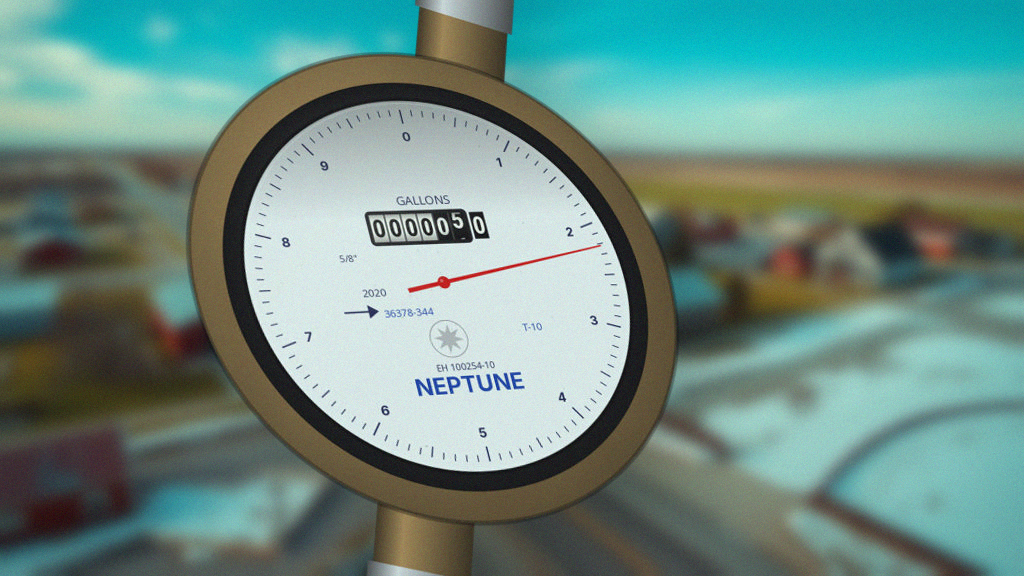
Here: 52.2
